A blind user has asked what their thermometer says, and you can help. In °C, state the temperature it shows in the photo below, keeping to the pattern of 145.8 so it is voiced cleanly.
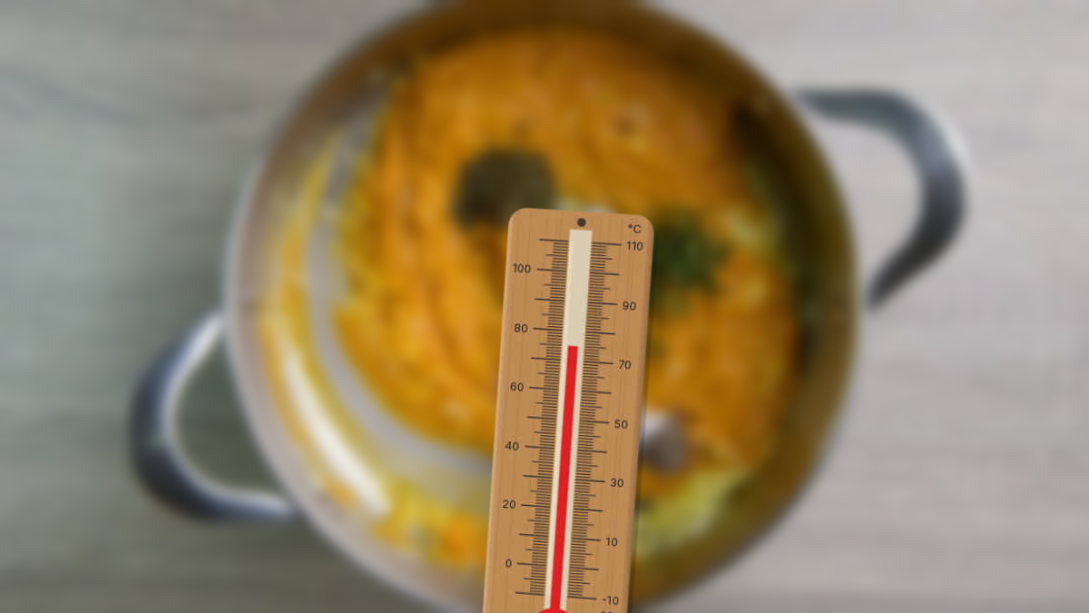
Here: 75
